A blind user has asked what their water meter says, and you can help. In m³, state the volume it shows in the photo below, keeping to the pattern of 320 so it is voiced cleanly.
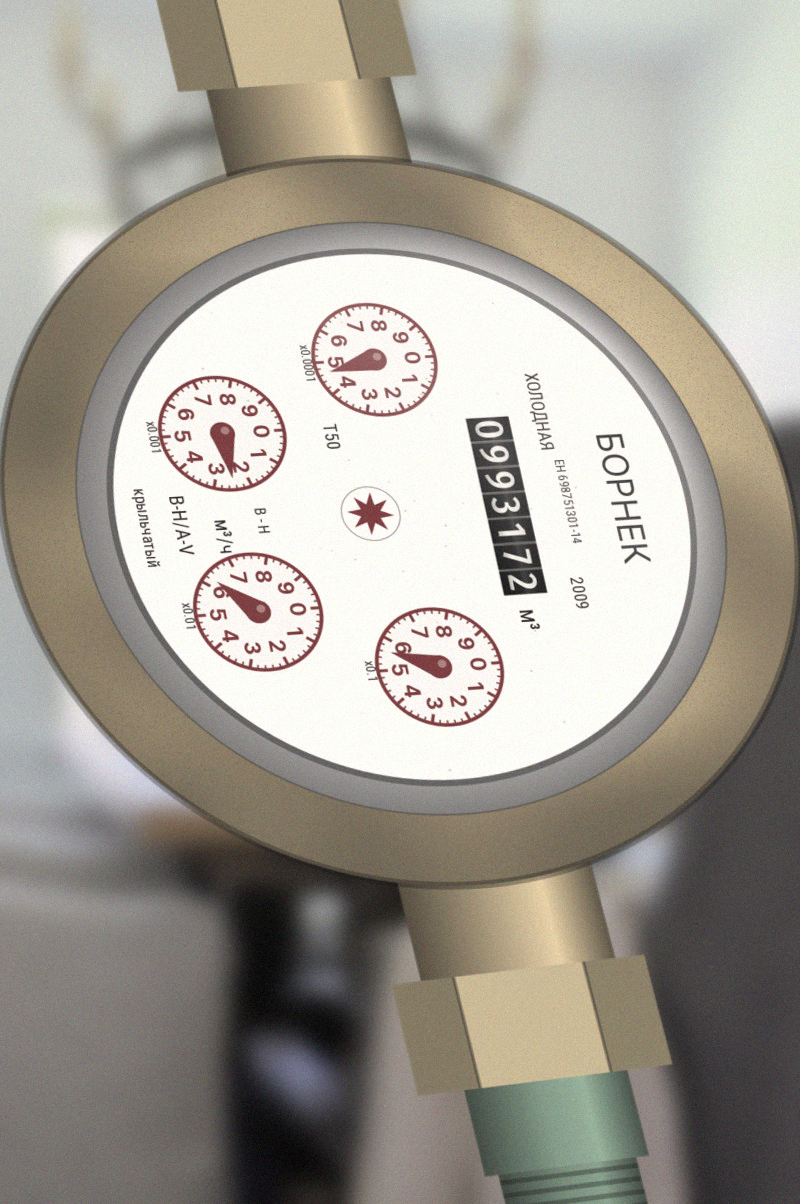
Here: 993172.5624
